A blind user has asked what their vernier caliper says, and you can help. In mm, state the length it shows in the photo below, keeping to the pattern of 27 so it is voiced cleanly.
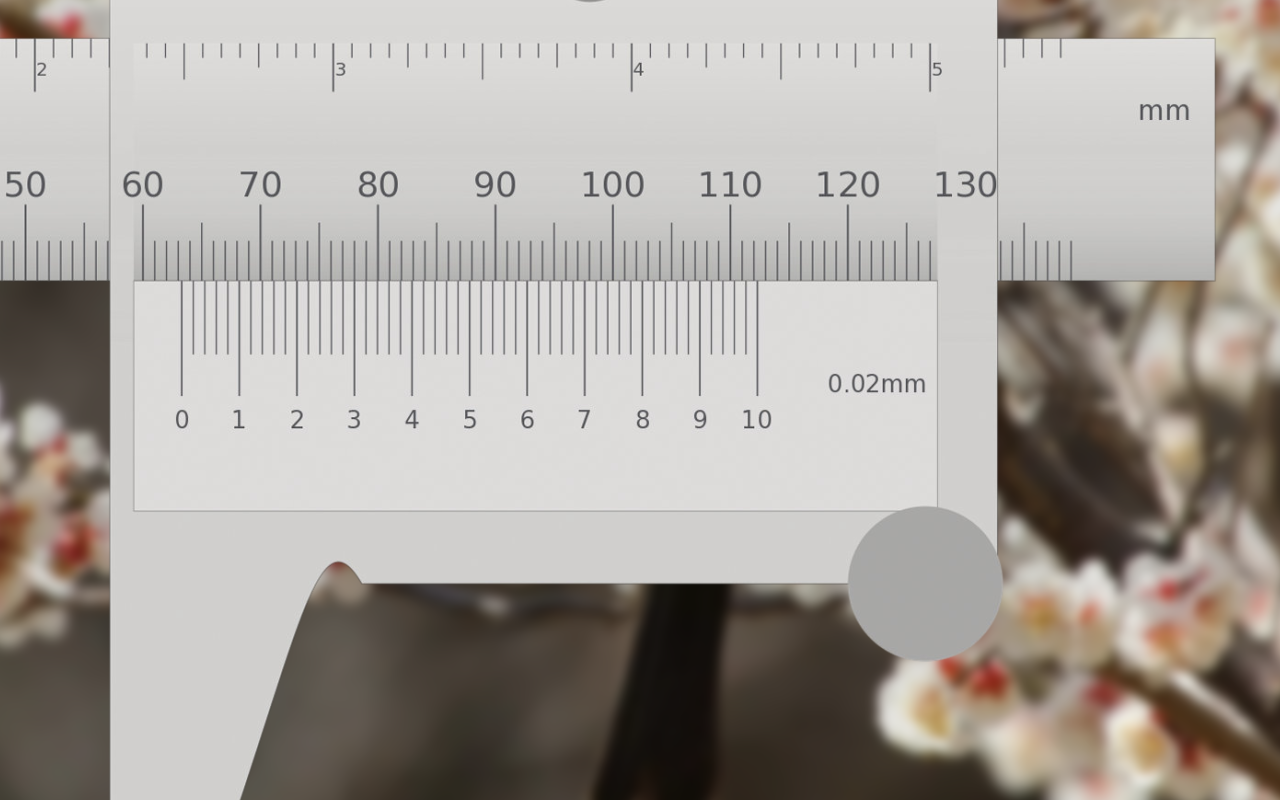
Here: 63.3
